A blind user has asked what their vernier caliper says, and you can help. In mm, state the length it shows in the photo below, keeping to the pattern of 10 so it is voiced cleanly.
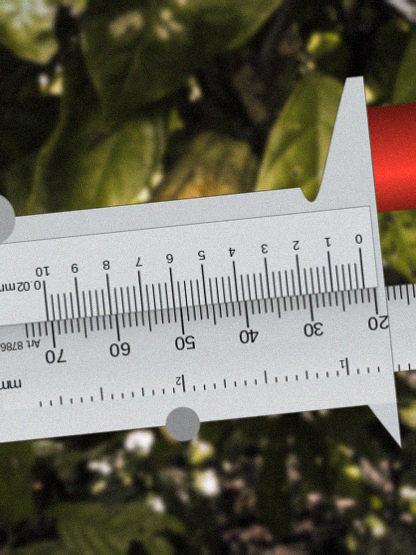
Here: 21.6
